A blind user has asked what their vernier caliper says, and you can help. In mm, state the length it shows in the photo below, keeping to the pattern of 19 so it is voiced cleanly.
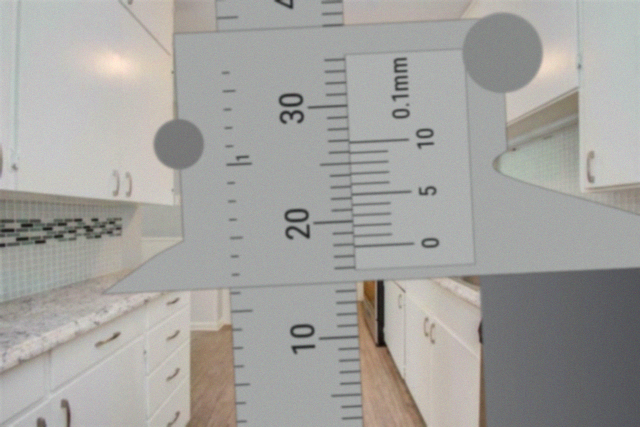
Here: 17.8
